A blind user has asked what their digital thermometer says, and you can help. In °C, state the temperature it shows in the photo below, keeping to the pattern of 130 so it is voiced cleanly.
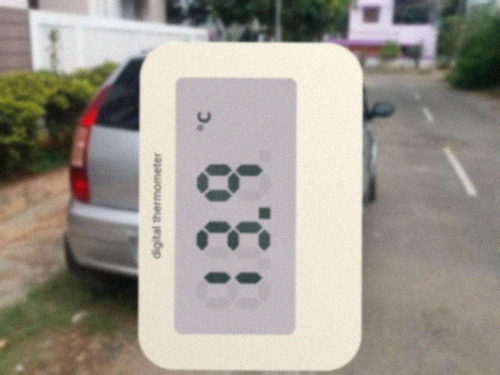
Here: 13.9
